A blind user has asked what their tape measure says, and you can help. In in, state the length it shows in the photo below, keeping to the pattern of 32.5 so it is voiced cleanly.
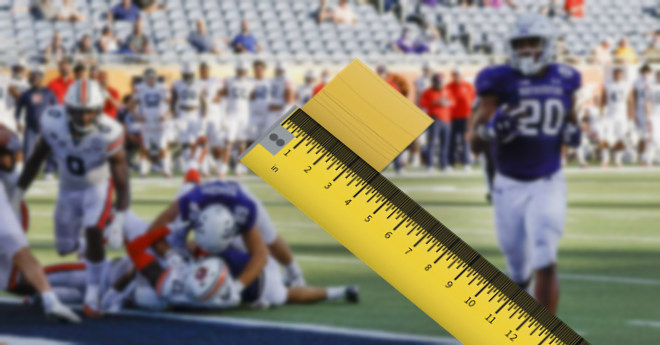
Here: 4
